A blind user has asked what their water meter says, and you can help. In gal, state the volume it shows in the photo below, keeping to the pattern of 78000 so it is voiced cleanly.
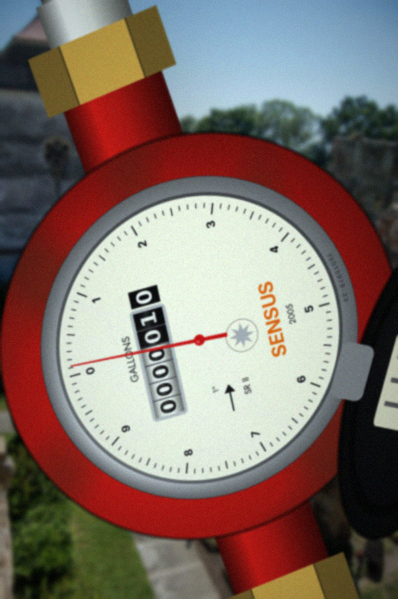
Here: 10.1
